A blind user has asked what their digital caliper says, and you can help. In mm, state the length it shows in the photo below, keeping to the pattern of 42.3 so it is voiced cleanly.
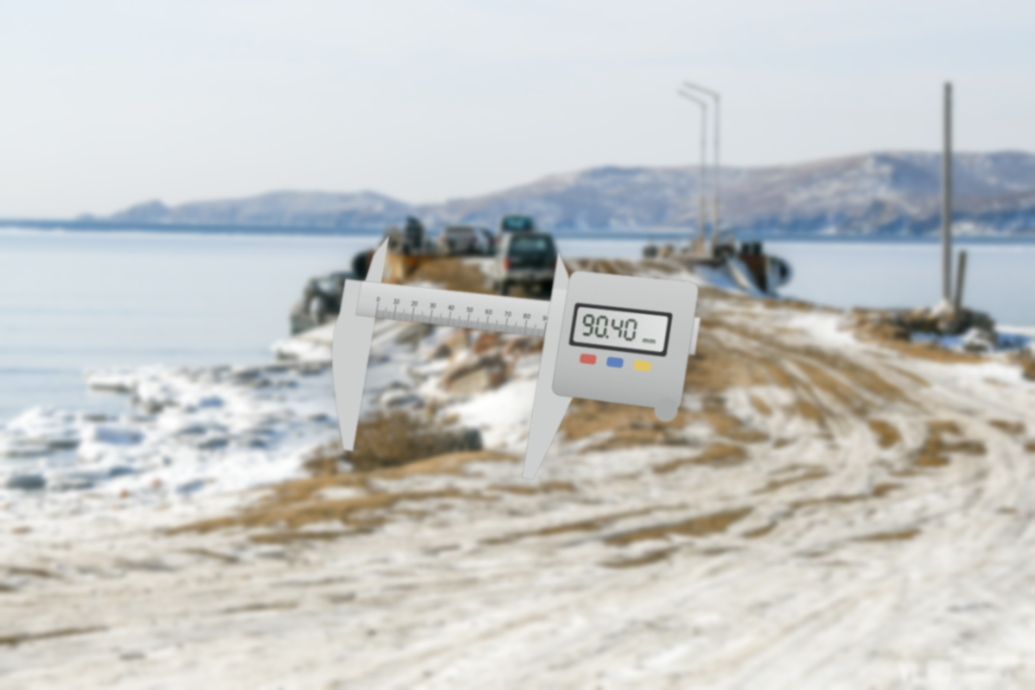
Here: 90.40
